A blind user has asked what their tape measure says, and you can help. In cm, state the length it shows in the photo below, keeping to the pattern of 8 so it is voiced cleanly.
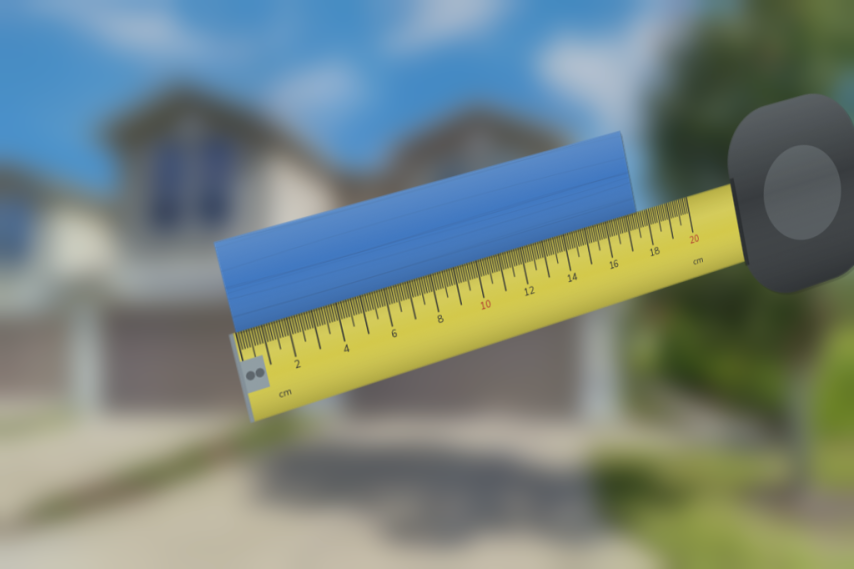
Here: 17.5
